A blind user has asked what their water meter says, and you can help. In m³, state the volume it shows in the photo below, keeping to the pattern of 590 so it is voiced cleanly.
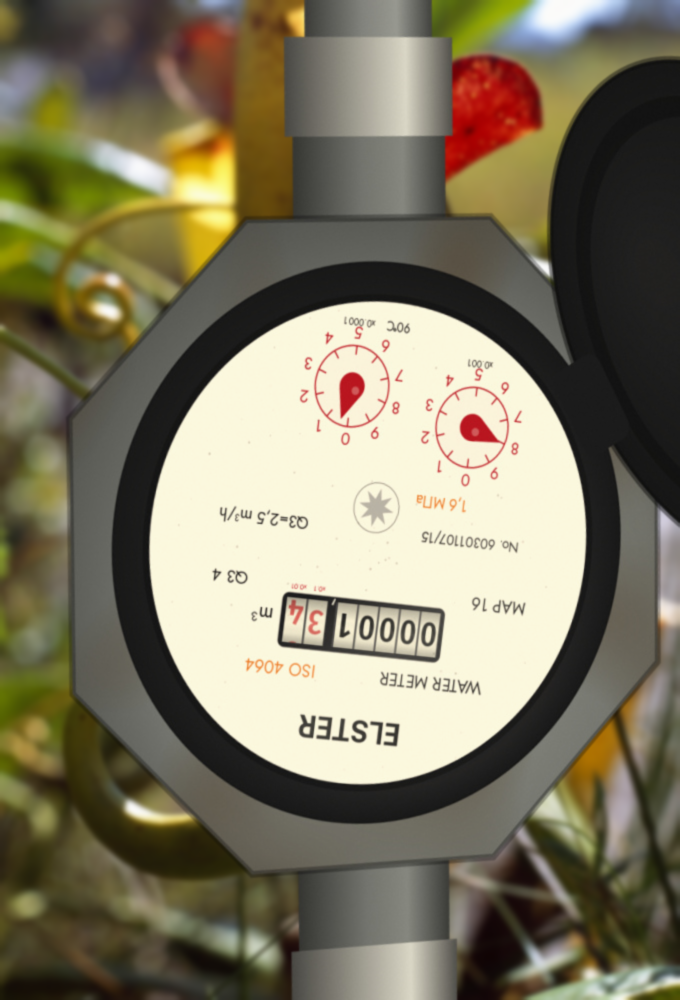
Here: 1.3380
